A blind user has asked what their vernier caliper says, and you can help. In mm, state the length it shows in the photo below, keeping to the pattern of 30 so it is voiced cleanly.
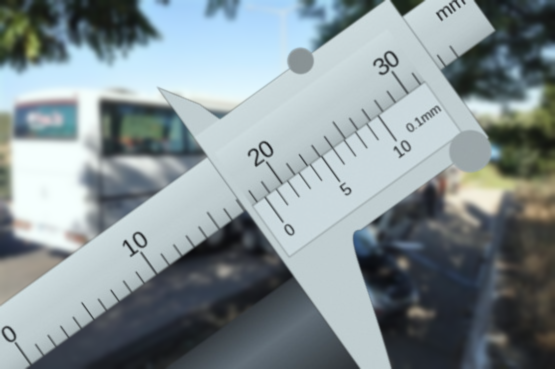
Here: 18.6
